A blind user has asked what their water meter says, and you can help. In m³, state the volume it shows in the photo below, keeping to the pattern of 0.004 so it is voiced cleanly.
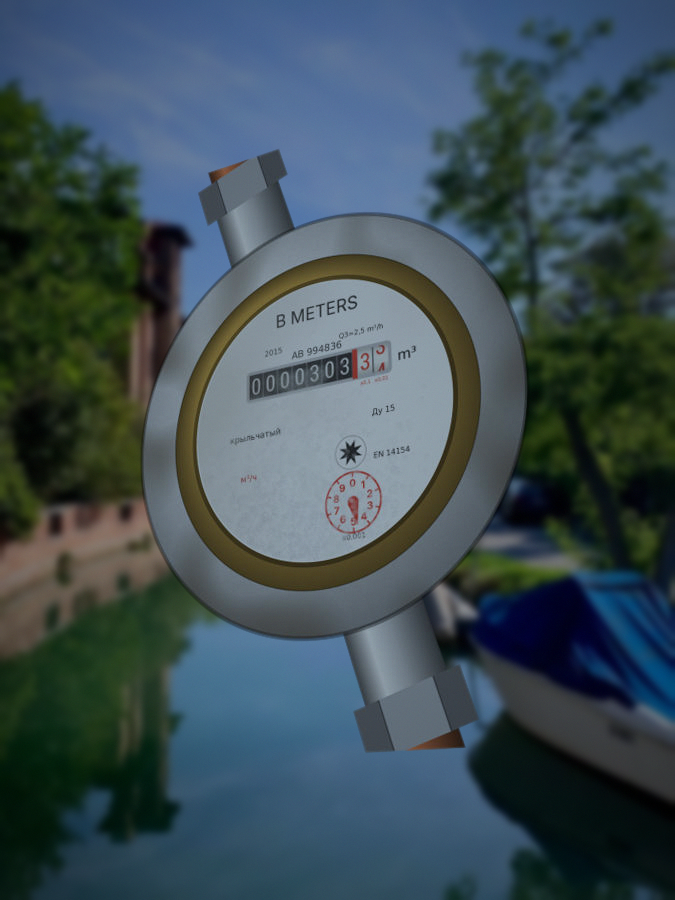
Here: 303.334
